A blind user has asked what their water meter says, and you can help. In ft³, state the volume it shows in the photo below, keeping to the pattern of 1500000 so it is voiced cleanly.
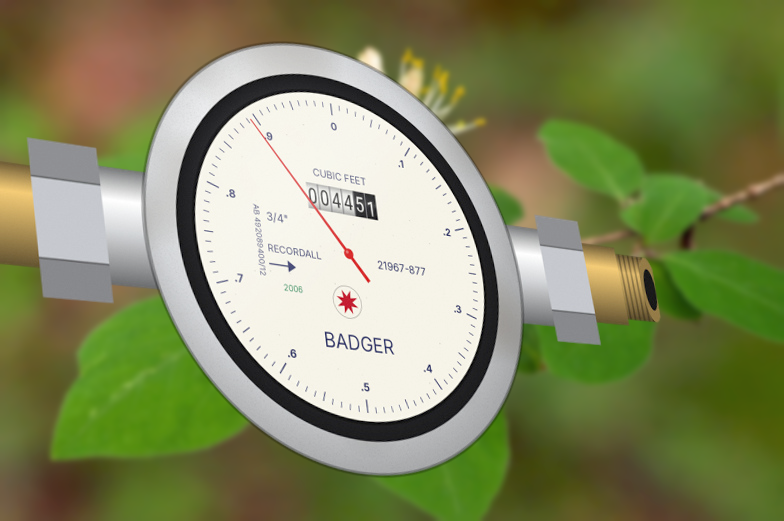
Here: 4450.89
